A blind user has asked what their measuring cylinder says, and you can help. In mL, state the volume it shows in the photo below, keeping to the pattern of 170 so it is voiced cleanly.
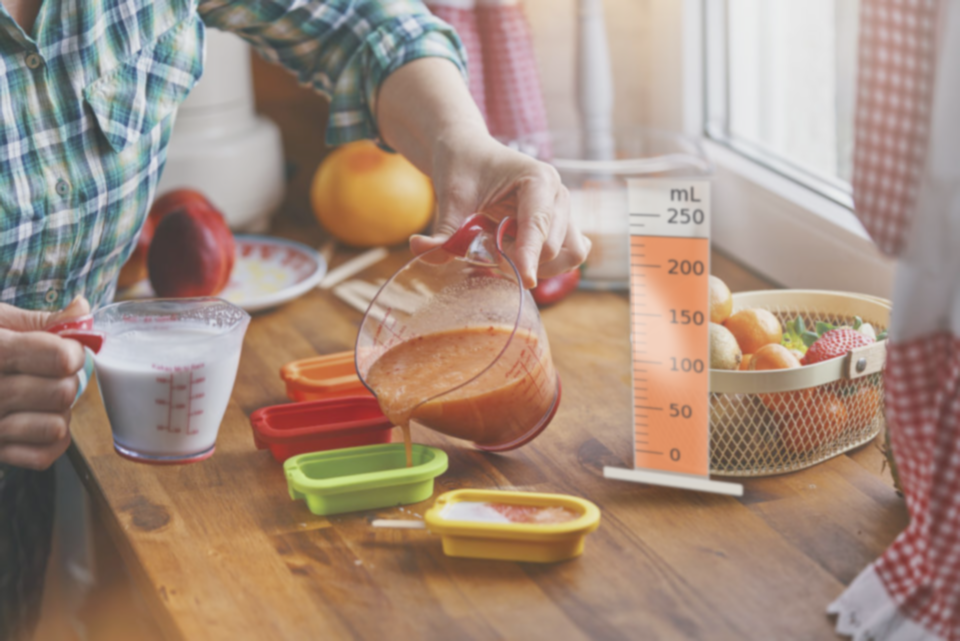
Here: 230
